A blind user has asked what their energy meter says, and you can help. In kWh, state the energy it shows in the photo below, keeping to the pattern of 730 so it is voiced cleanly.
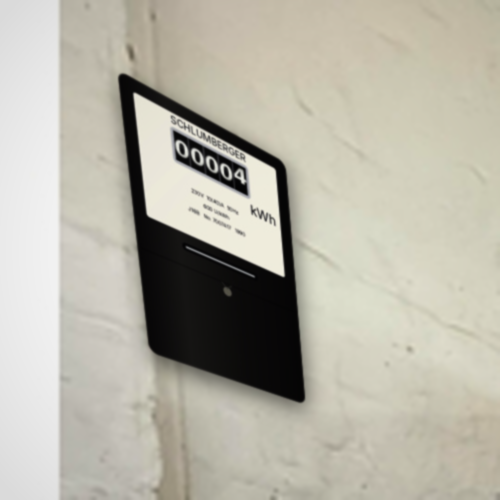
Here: 4
